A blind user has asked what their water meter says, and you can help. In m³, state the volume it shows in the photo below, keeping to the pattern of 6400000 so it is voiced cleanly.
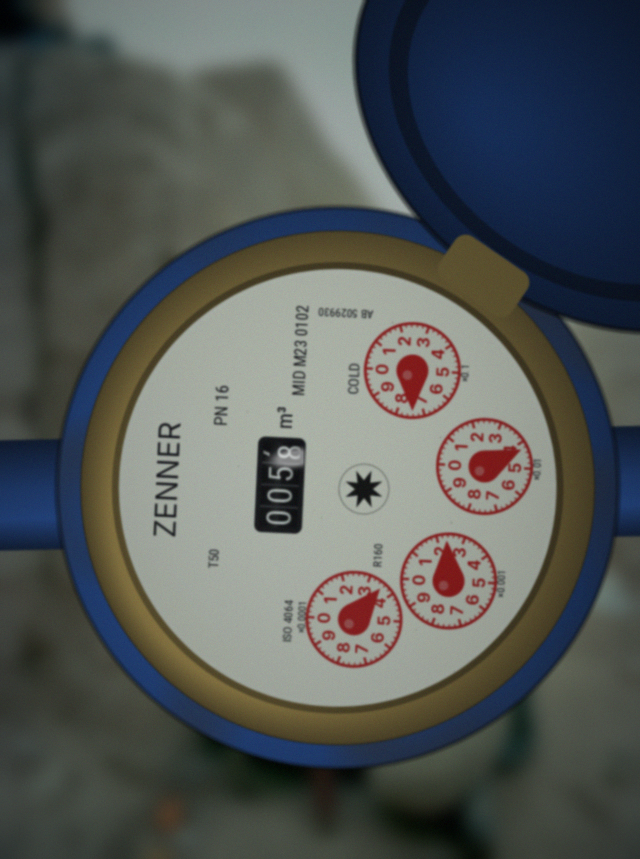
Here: 57.7423
